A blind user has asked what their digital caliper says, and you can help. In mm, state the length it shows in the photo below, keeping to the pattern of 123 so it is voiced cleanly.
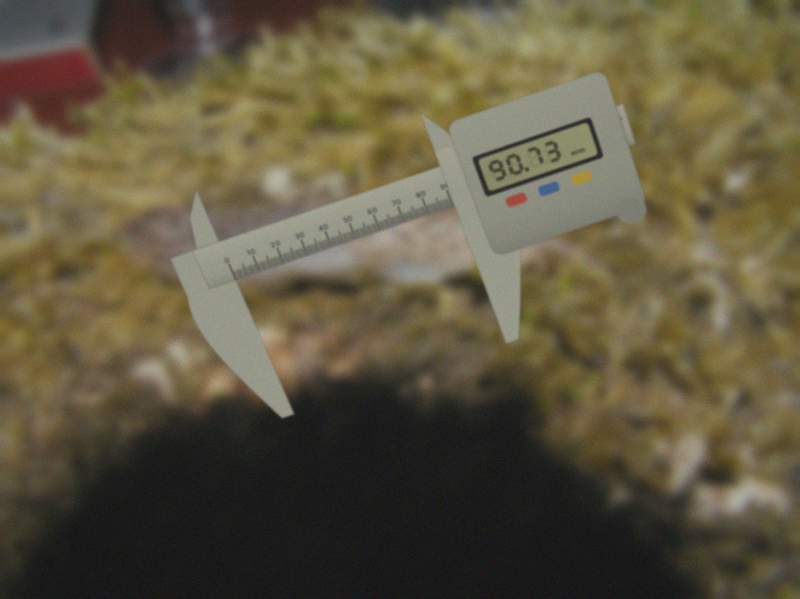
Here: 90.73
